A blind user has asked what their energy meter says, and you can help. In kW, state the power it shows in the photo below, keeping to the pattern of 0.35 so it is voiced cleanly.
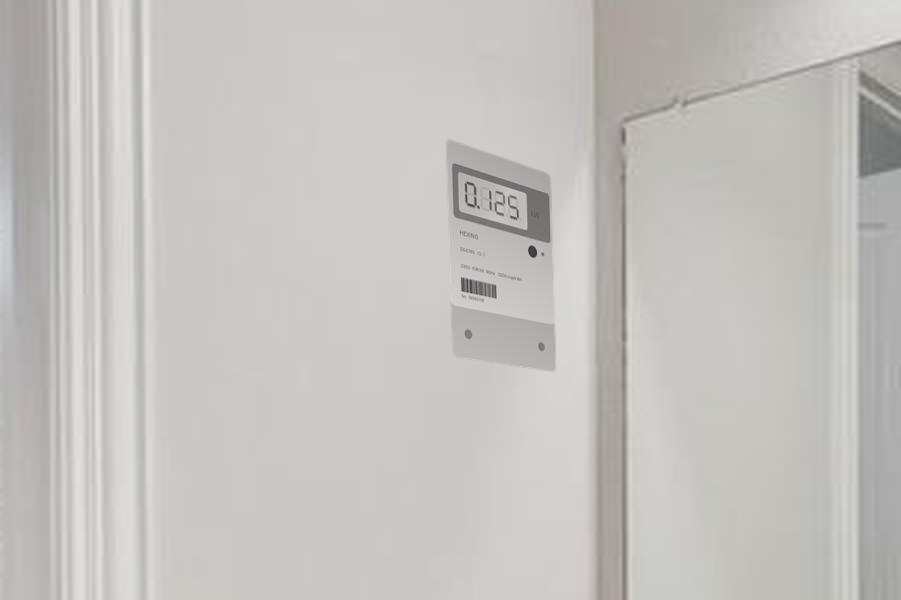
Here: 0.125
